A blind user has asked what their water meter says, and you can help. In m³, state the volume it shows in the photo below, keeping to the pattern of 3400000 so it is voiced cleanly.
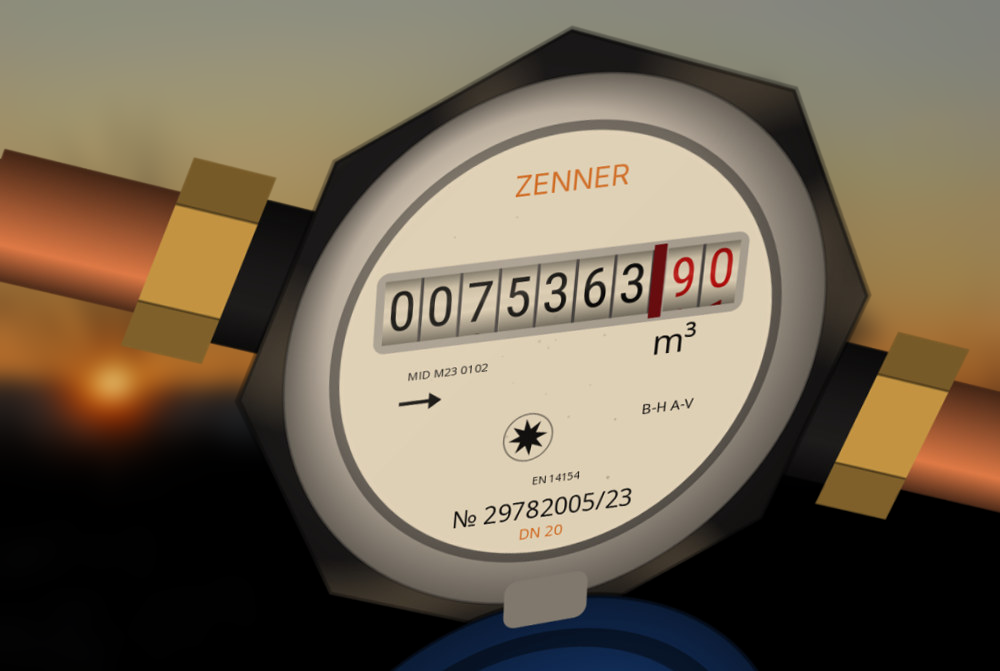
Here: 75363.90
